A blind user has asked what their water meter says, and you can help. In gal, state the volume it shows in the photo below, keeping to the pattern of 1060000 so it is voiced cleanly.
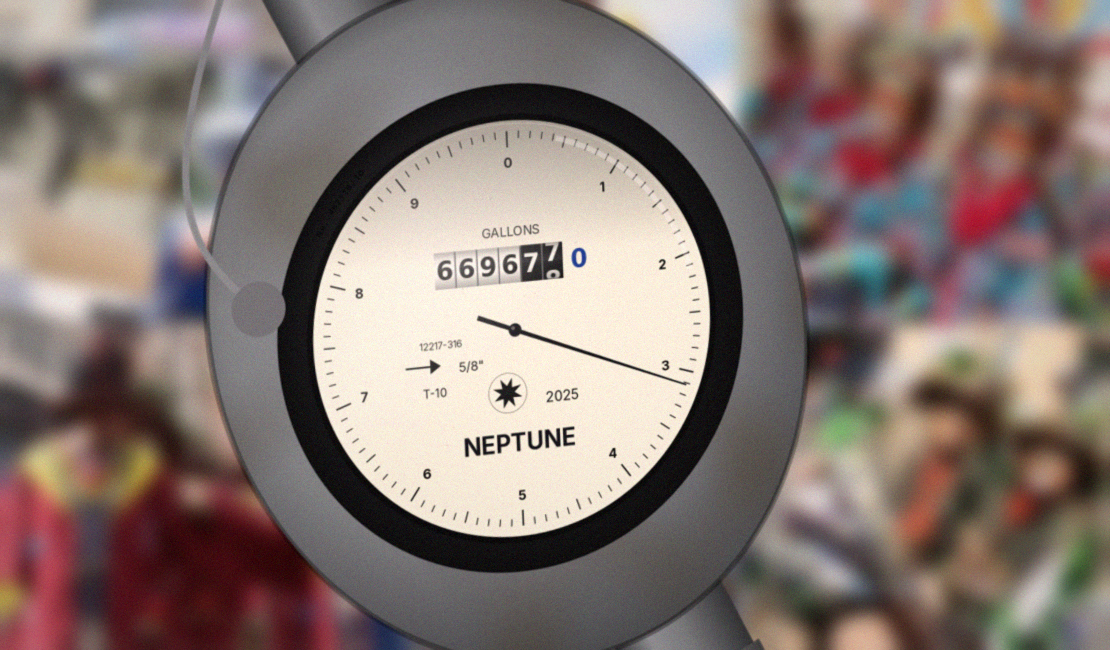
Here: 6696773.1
